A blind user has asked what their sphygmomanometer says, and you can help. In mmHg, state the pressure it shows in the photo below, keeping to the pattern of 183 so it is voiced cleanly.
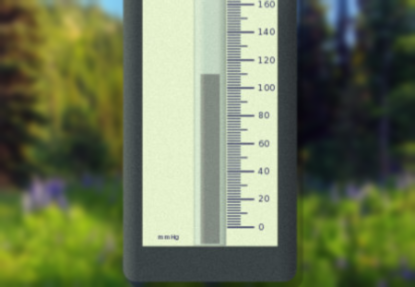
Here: 110
